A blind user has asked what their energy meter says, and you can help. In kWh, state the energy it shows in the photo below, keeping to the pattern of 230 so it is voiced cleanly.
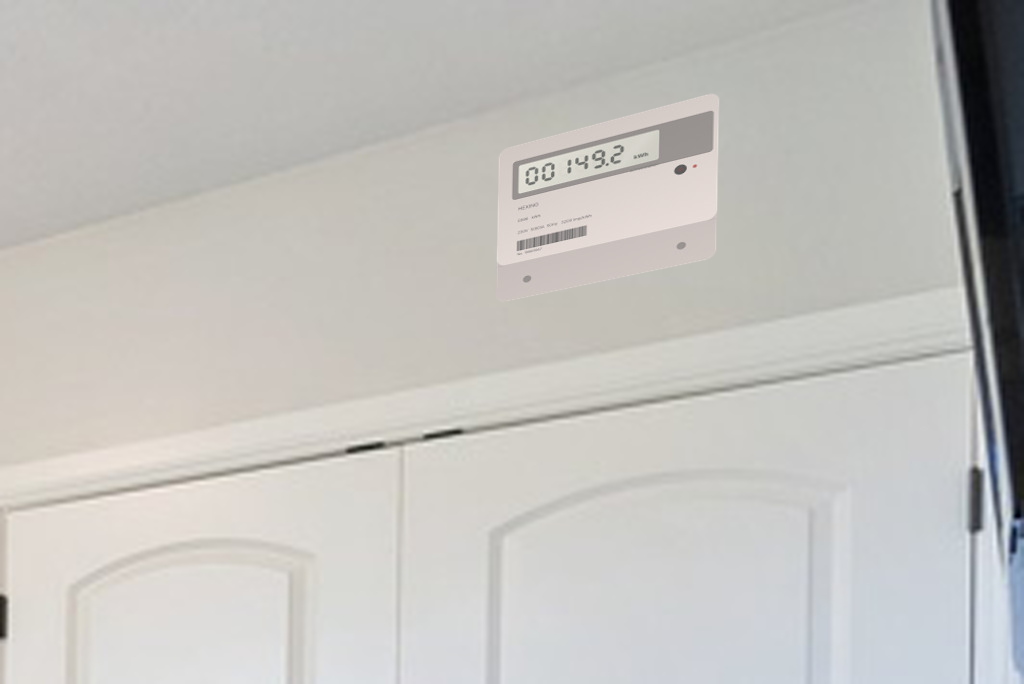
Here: 149.2
